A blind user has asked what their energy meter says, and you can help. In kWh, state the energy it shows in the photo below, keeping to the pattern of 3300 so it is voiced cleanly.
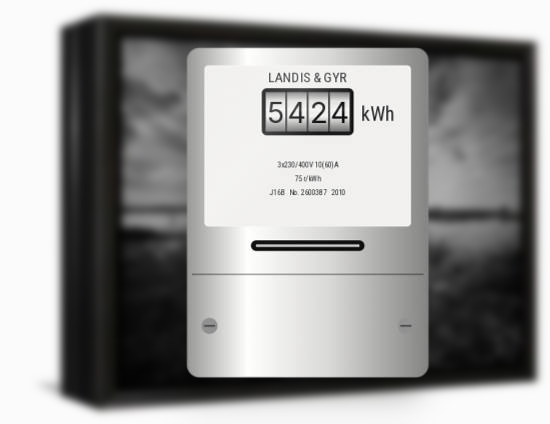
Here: 5424
